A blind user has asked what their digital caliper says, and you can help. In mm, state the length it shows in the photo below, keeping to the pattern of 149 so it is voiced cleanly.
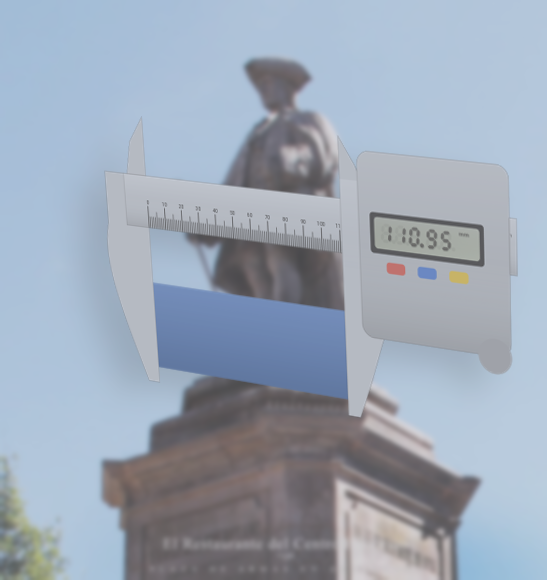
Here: 110.95
